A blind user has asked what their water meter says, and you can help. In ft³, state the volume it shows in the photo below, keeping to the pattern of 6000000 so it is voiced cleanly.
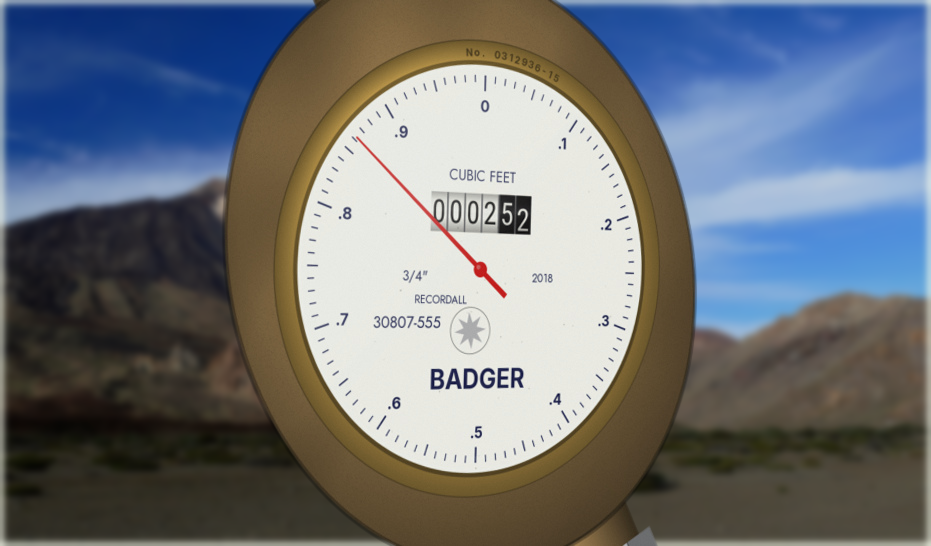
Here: 251.86
